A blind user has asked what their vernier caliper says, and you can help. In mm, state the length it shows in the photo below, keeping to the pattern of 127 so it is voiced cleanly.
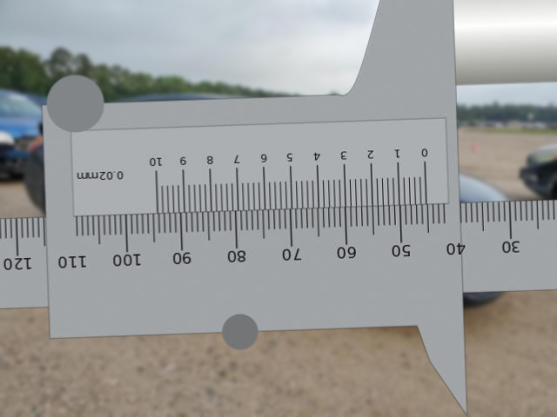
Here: 45.2
